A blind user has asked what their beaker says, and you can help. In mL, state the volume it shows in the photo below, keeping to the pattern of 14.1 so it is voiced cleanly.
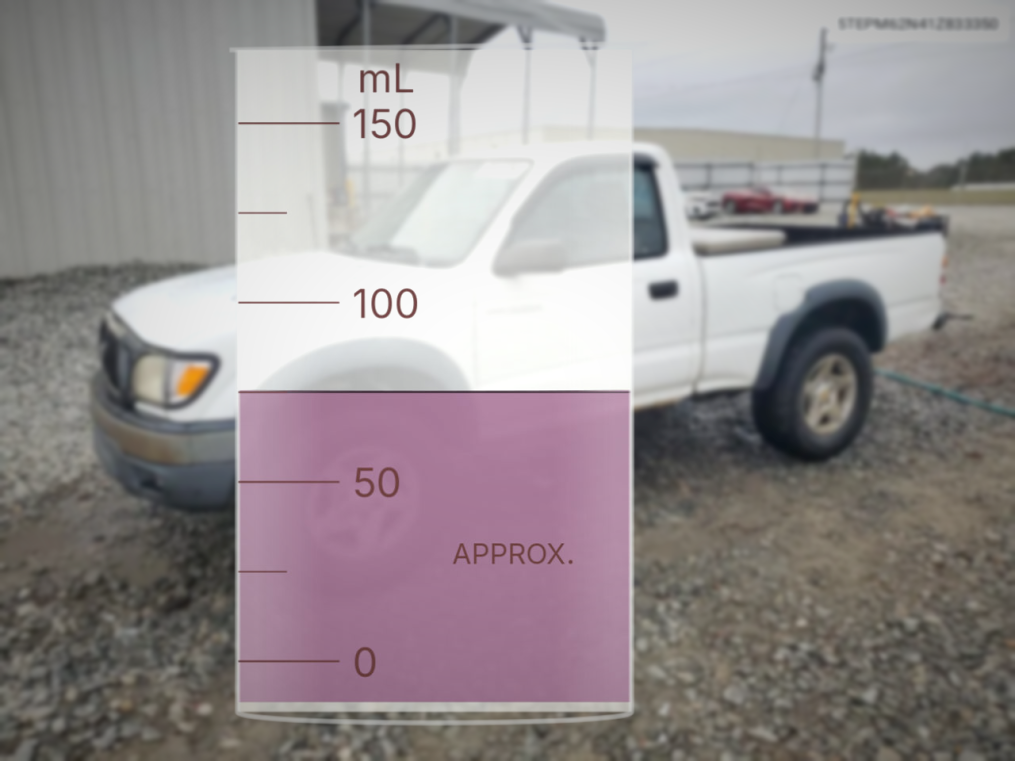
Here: 75
